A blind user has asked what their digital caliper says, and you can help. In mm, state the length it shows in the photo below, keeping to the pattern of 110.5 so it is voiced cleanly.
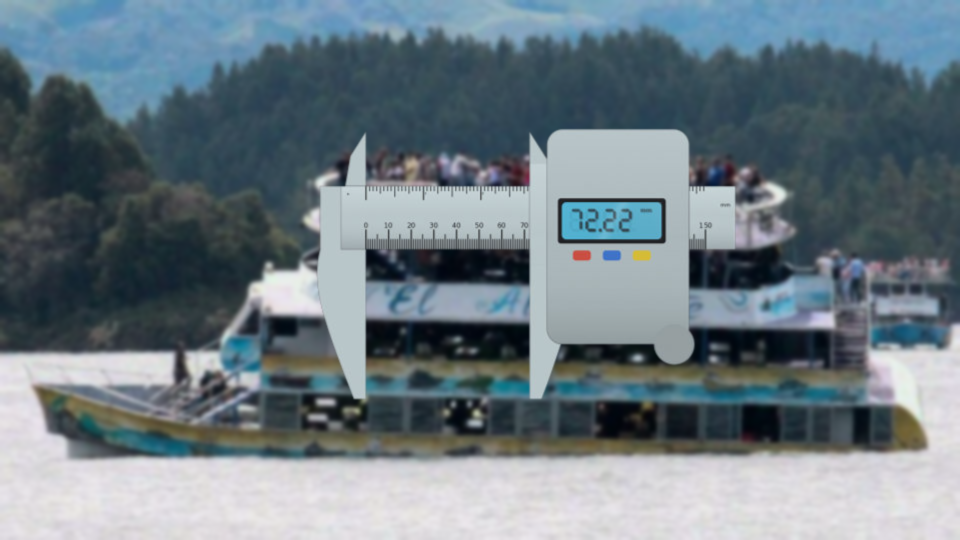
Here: 72.22
